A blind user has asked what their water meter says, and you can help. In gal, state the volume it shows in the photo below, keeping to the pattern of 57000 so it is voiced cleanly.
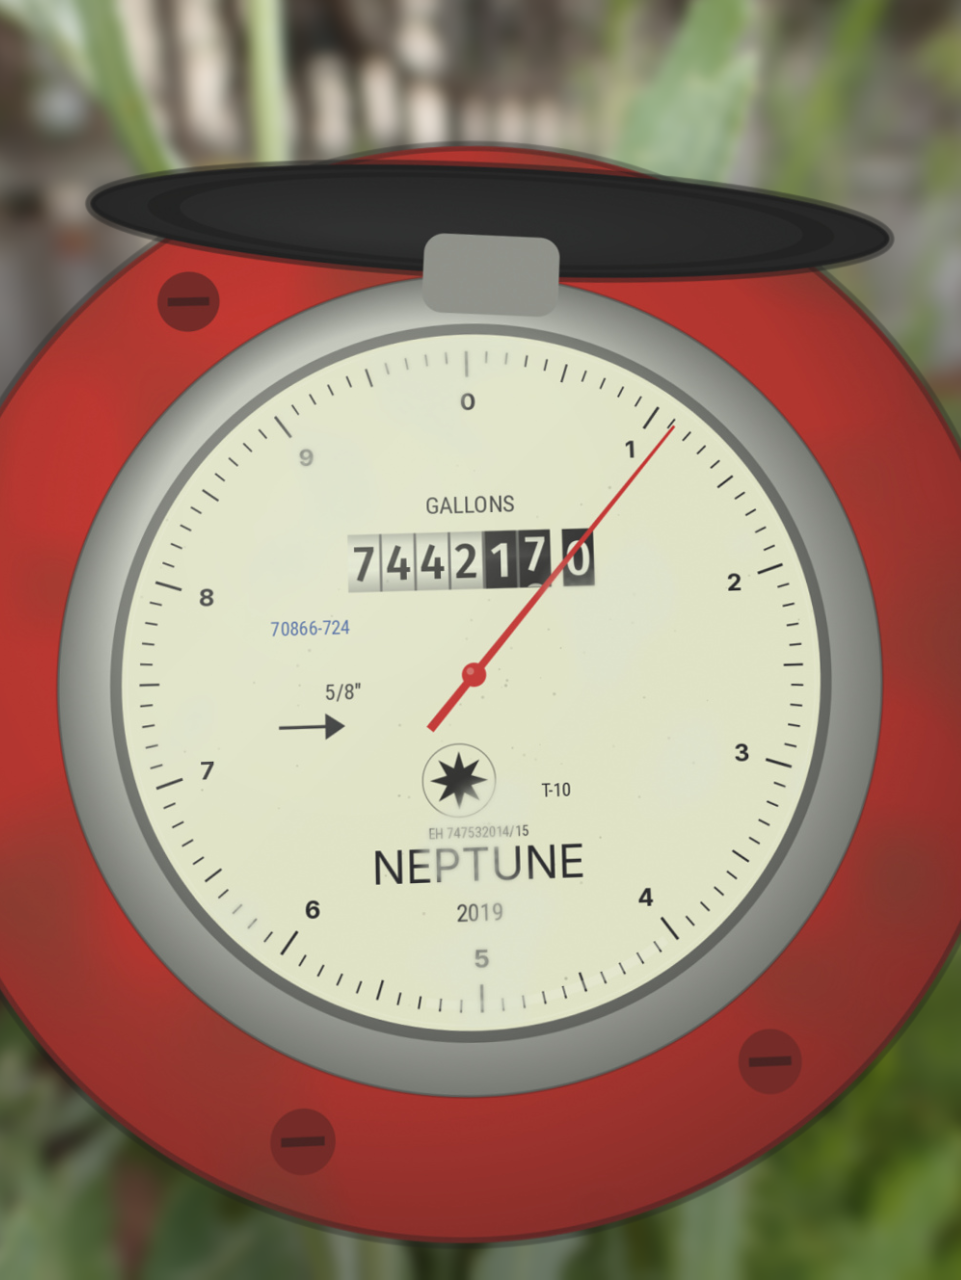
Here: 7442171.1
